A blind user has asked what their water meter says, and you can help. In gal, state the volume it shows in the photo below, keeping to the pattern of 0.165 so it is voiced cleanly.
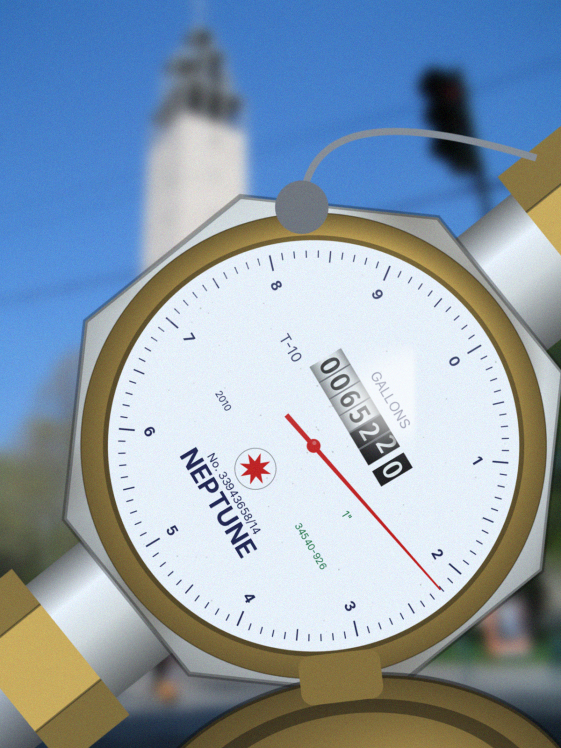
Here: 65222.2
